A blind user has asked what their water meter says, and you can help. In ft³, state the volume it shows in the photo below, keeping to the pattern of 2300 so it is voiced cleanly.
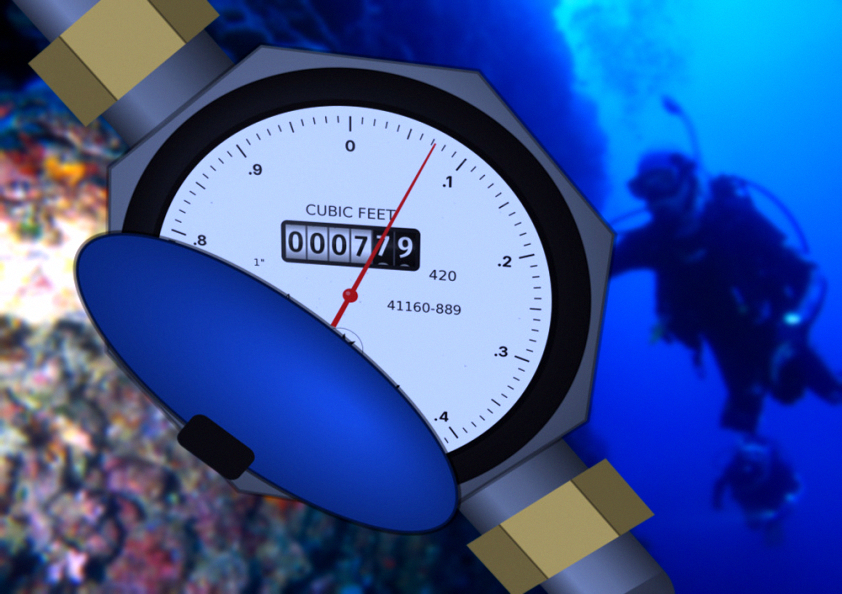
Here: 779.07
